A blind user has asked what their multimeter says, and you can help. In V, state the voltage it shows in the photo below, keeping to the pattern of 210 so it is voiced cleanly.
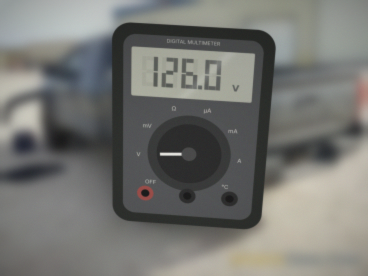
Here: 126.0
